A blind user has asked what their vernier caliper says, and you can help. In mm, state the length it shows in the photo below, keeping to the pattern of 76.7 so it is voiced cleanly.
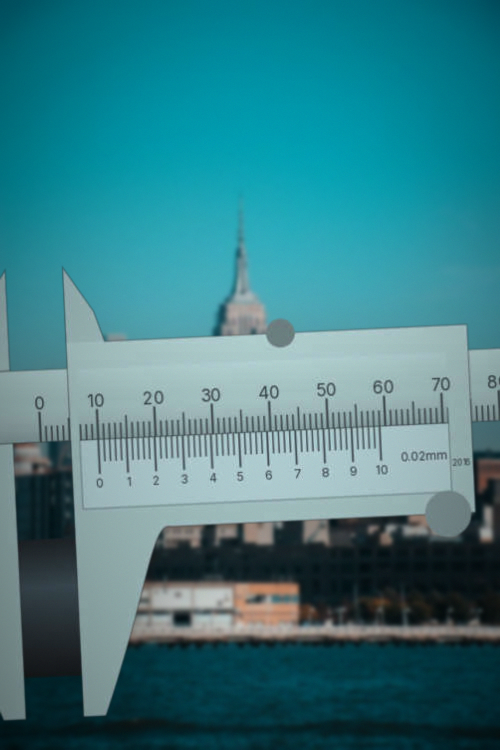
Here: 10.0
